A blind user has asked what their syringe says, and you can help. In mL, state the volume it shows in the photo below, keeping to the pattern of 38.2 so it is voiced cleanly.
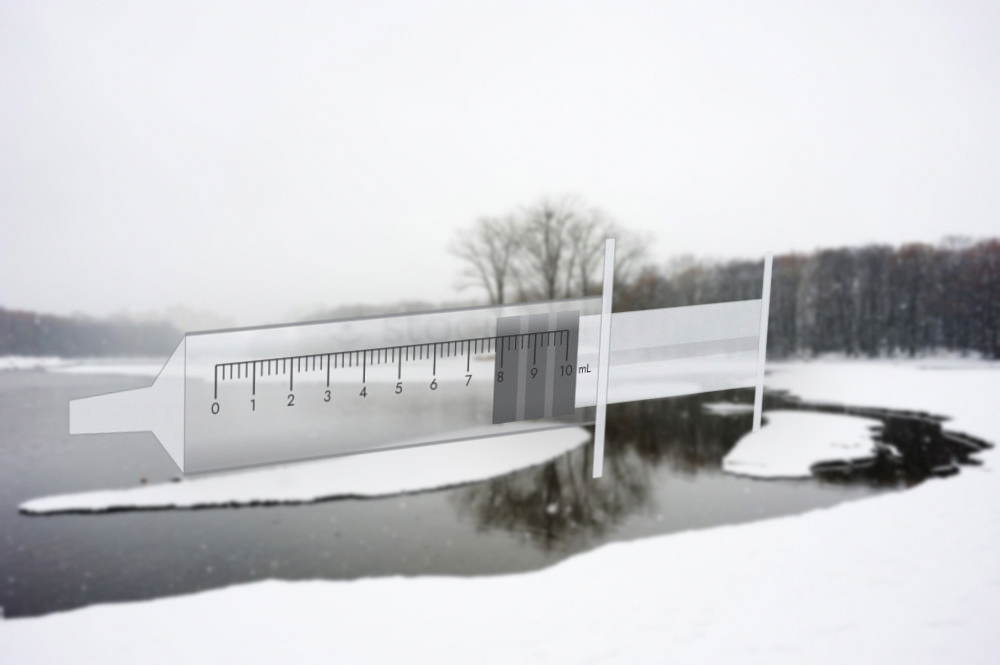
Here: 7.8
